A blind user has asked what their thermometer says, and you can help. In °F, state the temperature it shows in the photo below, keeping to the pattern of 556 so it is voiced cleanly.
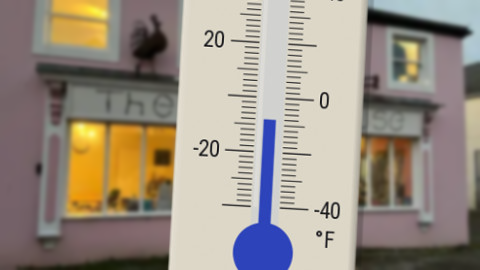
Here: -8
